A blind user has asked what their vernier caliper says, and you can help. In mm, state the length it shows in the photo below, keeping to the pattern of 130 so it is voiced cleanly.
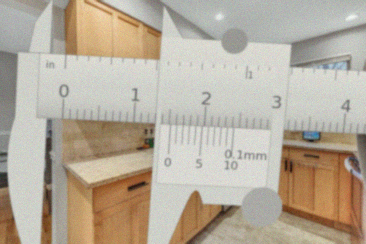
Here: 15.2
